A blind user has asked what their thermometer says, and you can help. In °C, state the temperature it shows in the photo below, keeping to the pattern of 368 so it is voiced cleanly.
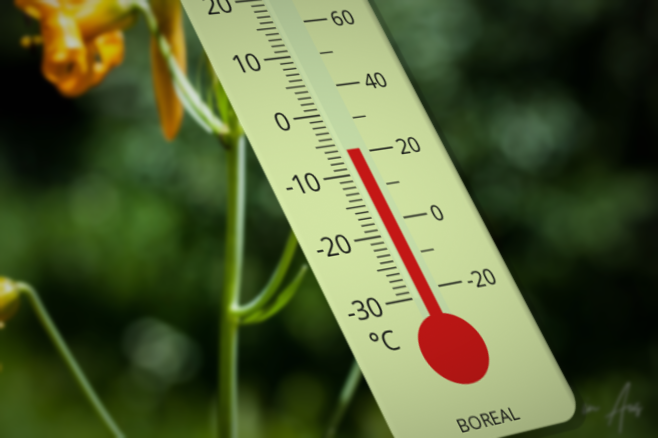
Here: -6
